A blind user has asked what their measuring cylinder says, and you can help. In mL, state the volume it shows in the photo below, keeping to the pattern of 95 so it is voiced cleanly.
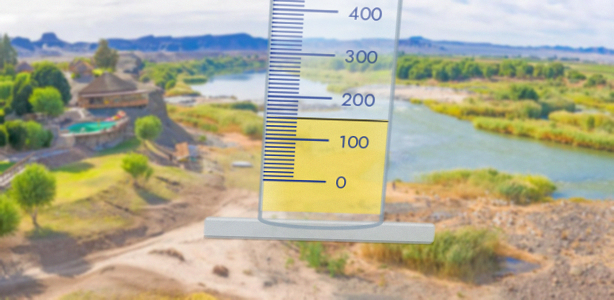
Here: 150
